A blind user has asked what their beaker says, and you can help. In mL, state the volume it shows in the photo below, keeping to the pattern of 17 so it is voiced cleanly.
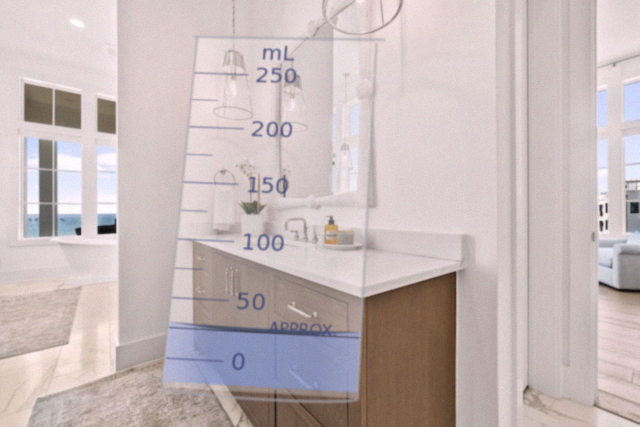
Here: 25
